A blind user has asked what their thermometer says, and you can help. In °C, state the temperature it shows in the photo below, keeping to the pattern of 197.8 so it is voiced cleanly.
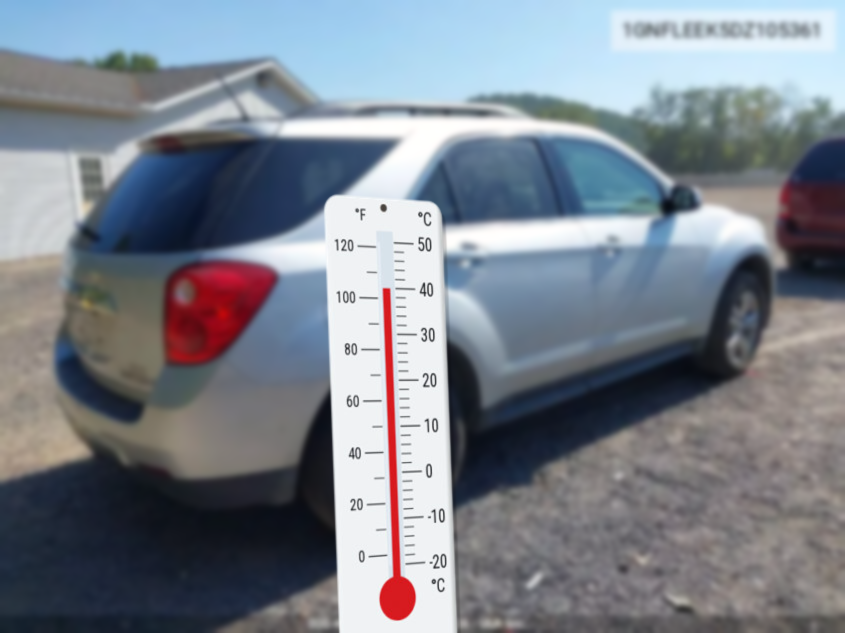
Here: 40
